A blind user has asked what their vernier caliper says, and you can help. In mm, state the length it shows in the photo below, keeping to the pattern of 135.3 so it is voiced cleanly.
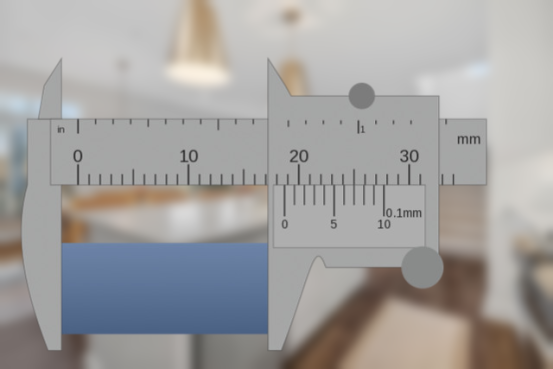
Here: 18.7
